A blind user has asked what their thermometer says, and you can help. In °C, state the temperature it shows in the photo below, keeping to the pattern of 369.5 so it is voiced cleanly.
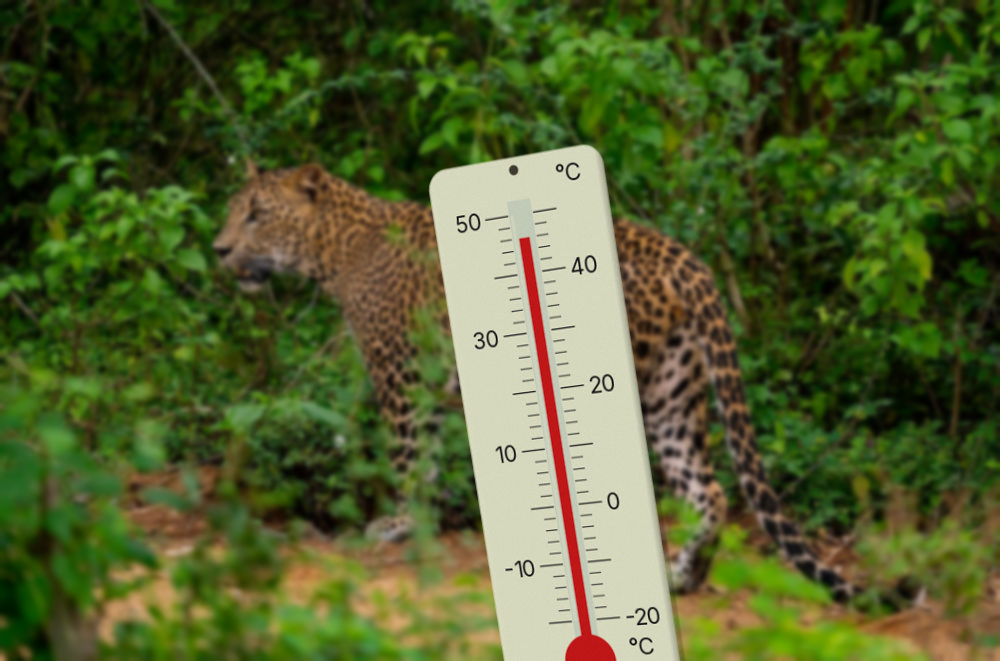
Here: 46
